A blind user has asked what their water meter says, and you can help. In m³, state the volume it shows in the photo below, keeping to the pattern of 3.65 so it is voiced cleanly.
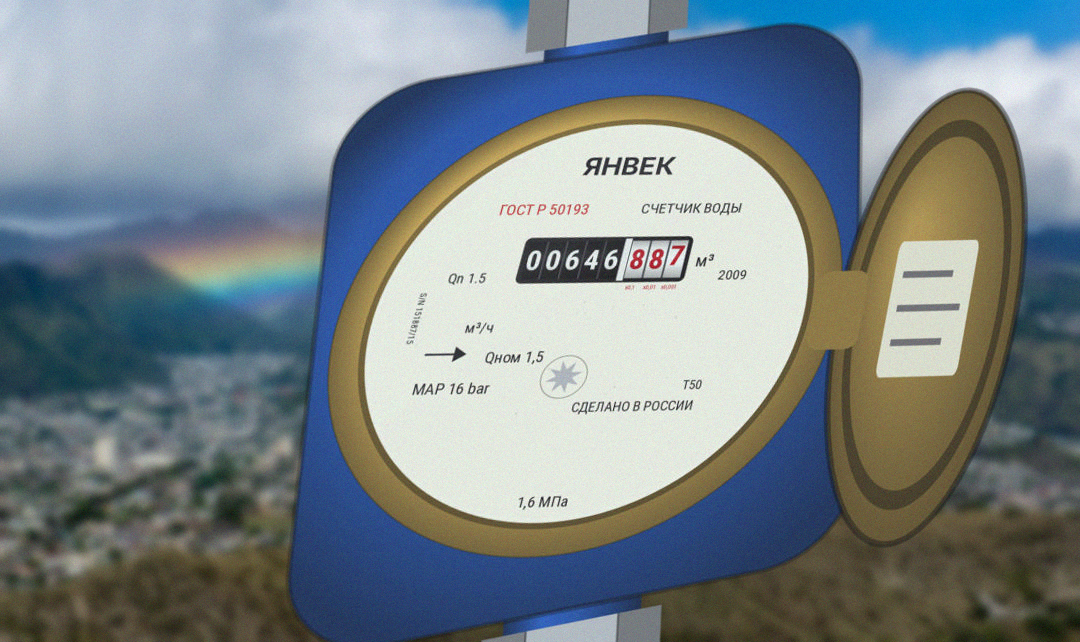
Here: 646.887
